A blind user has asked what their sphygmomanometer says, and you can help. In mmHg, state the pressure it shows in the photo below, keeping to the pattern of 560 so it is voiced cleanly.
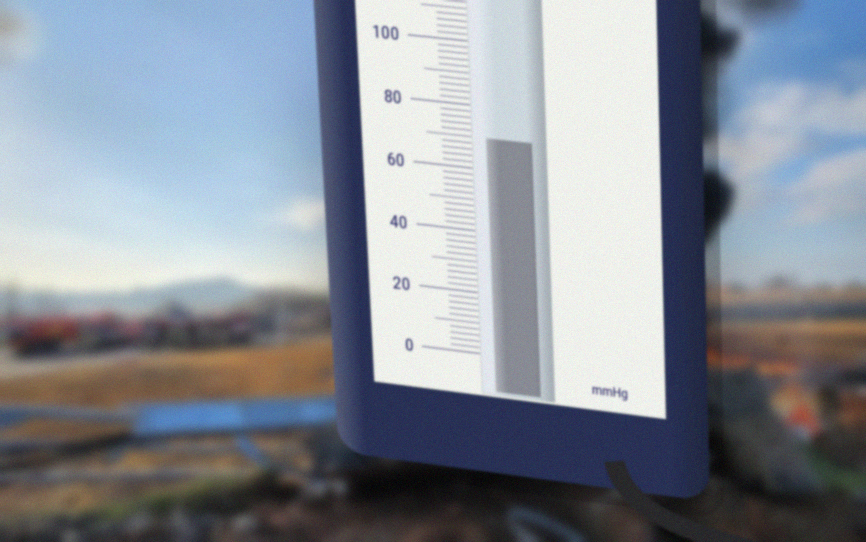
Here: 70
